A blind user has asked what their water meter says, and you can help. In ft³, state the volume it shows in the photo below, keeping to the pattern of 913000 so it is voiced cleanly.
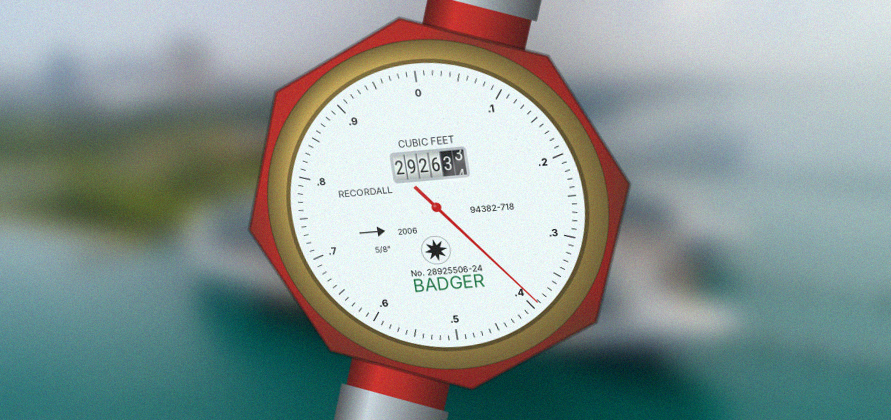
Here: 292633.39
